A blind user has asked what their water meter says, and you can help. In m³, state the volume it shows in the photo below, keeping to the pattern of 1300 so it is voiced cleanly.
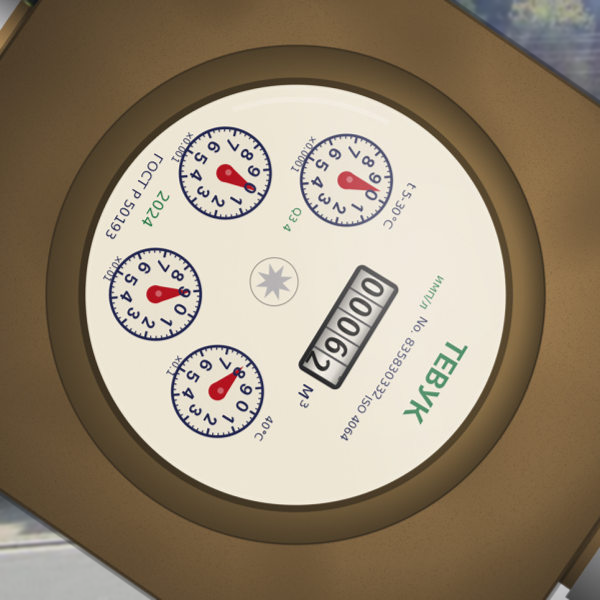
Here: 61.7899
